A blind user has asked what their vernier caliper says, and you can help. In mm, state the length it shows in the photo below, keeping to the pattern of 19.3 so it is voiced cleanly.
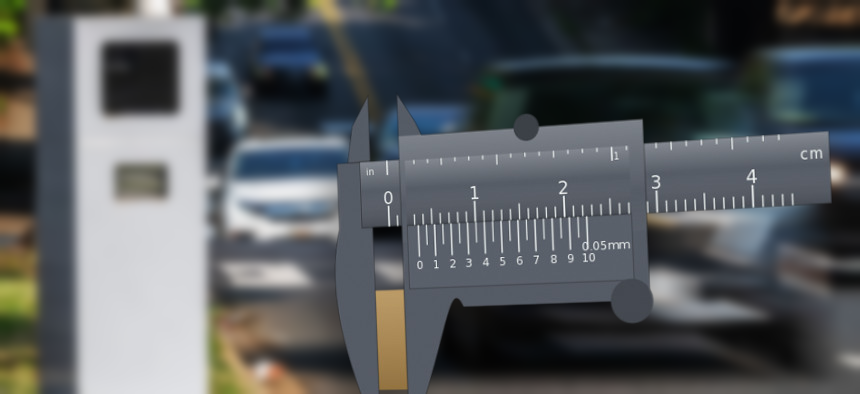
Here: 3.4
